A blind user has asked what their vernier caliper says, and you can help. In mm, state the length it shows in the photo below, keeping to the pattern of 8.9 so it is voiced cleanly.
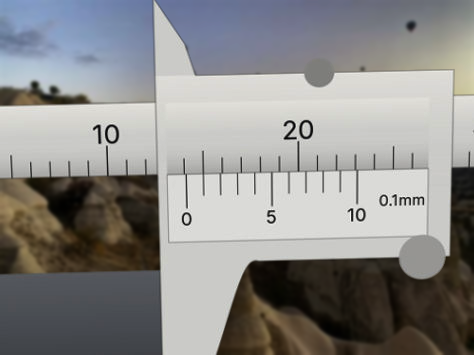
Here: 14.1
